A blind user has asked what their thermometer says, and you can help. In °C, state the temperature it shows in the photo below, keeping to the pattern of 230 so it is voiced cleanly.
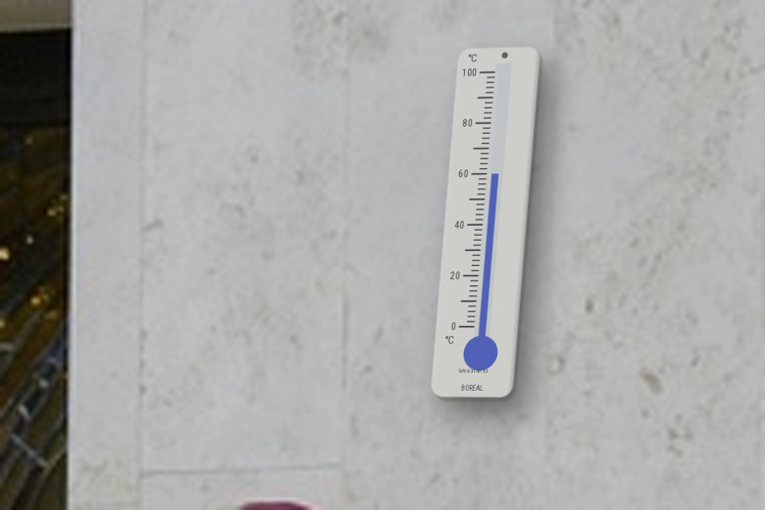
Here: 60
